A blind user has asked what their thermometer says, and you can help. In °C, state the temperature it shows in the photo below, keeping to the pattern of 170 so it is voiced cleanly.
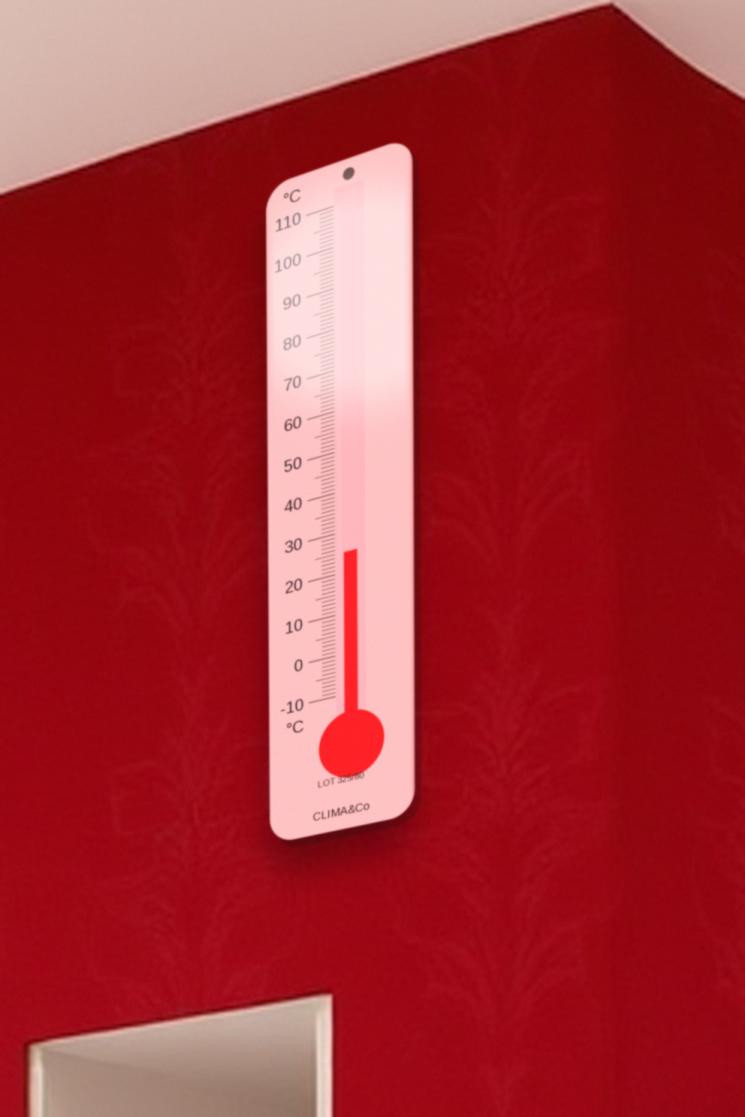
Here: 25
